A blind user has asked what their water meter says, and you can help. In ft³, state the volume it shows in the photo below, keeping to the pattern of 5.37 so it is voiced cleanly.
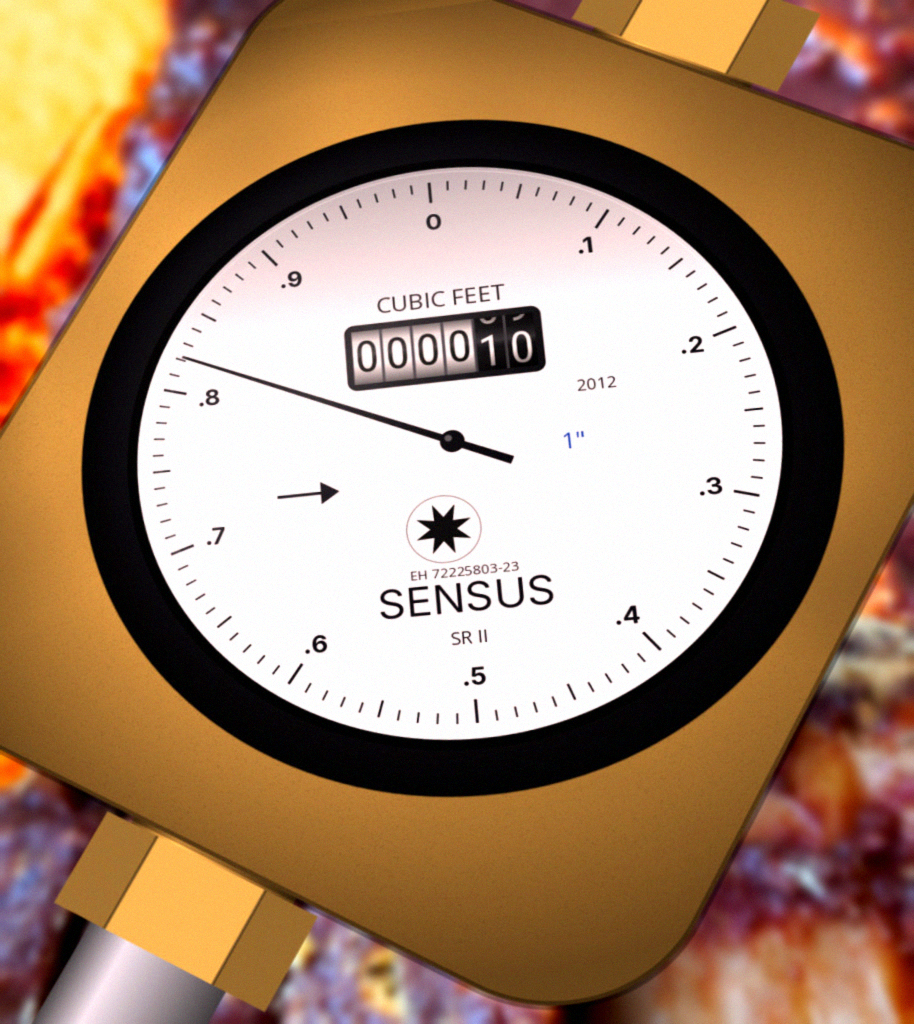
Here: 9.82
